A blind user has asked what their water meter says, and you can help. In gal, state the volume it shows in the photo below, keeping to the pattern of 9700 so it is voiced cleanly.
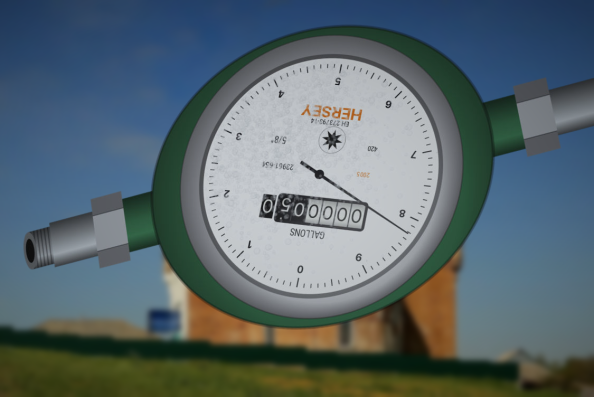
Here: 48.2
